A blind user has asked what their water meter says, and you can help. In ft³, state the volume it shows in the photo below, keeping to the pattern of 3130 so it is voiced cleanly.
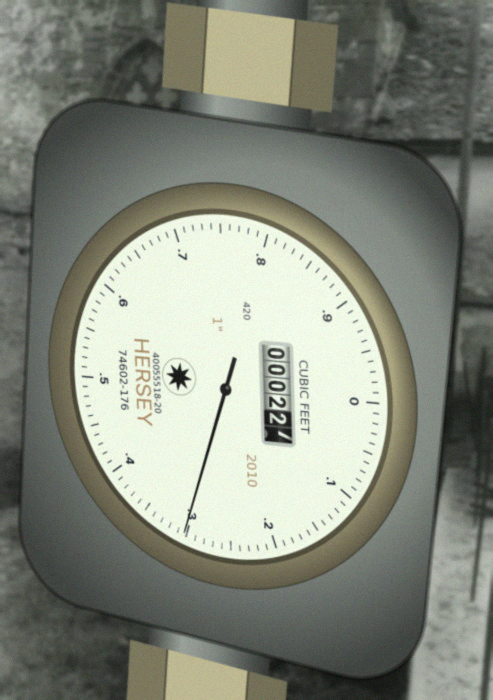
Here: 227.30
